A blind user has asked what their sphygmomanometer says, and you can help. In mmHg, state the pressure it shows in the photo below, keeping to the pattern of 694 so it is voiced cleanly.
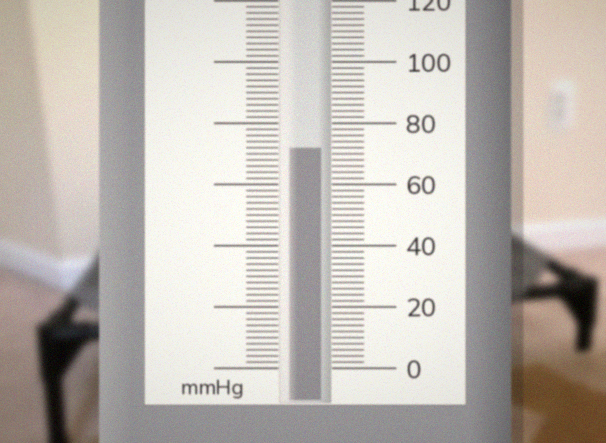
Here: 72
